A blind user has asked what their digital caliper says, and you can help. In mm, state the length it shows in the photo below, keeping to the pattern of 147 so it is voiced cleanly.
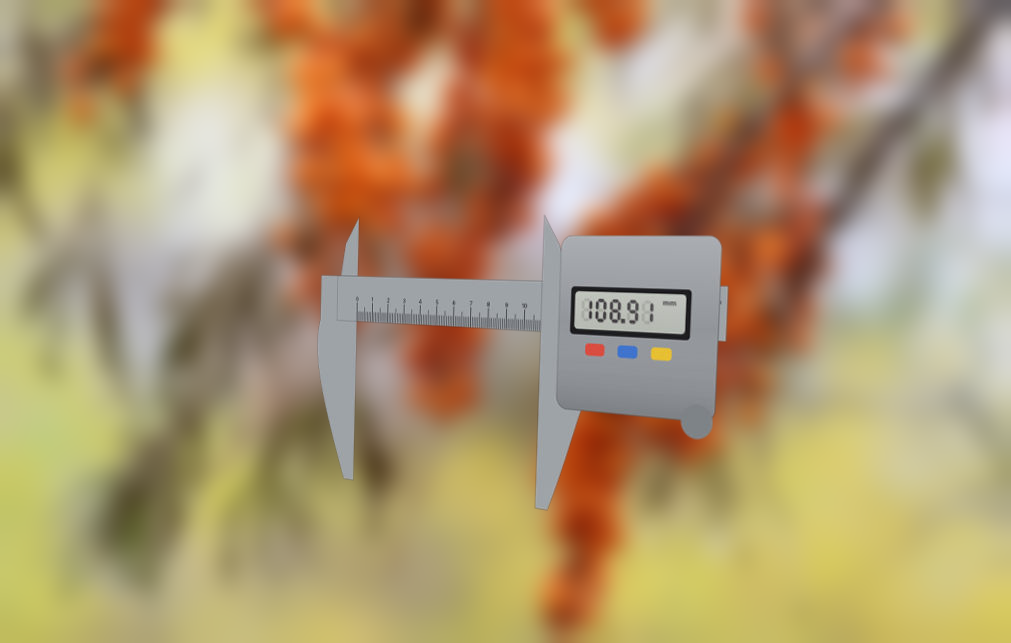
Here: 108.91
